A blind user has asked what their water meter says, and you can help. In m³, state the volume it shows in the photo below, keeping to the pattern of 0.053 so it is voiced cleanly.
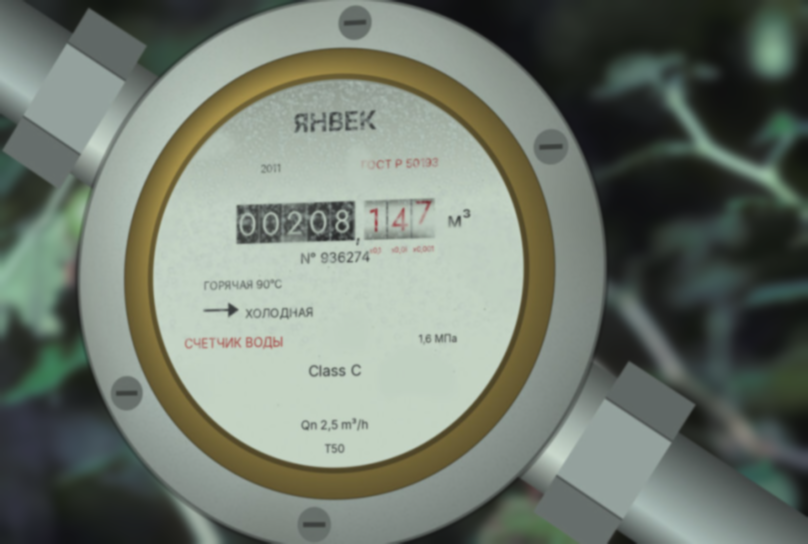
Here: 208.147
